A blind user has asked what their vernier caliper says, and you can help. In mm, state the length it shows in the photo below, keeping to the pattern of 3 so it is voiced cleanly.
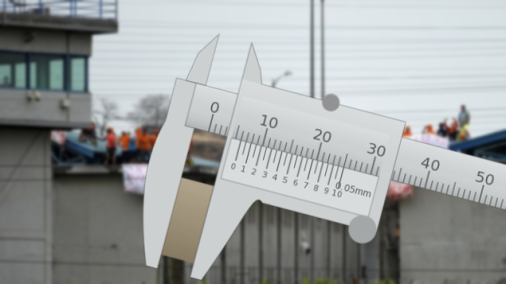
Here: 6.0
